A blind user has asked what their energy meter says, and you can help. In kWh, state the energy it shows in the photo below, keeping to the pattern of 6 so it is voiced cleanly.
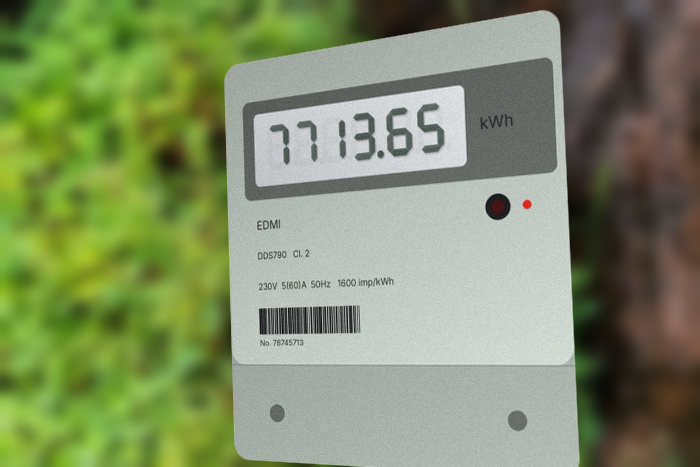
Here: 7713.65
